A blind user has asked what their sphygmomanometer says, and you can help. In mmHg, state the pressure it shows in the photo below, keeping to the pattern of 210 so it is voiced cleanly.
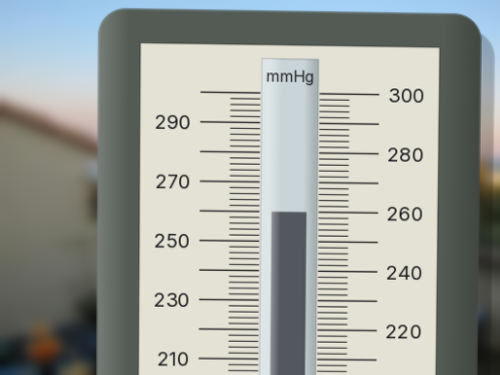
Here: 260
